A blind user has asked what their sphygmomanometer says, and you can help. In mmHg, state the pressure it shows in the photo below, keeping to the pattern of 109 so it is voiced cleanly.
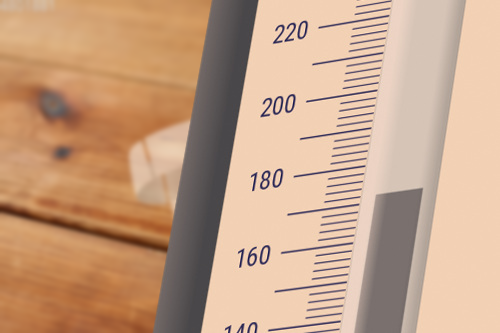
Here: 172
